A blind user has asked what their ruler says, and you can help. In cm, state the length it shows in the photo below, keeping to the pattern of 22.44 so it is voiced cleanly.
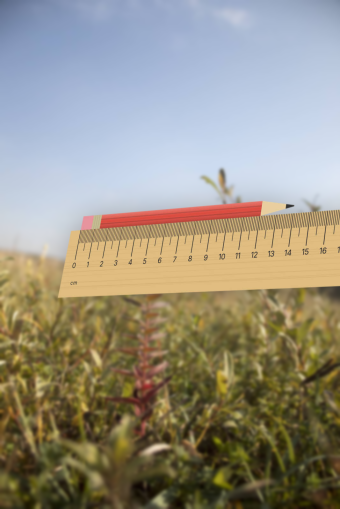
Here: 14
